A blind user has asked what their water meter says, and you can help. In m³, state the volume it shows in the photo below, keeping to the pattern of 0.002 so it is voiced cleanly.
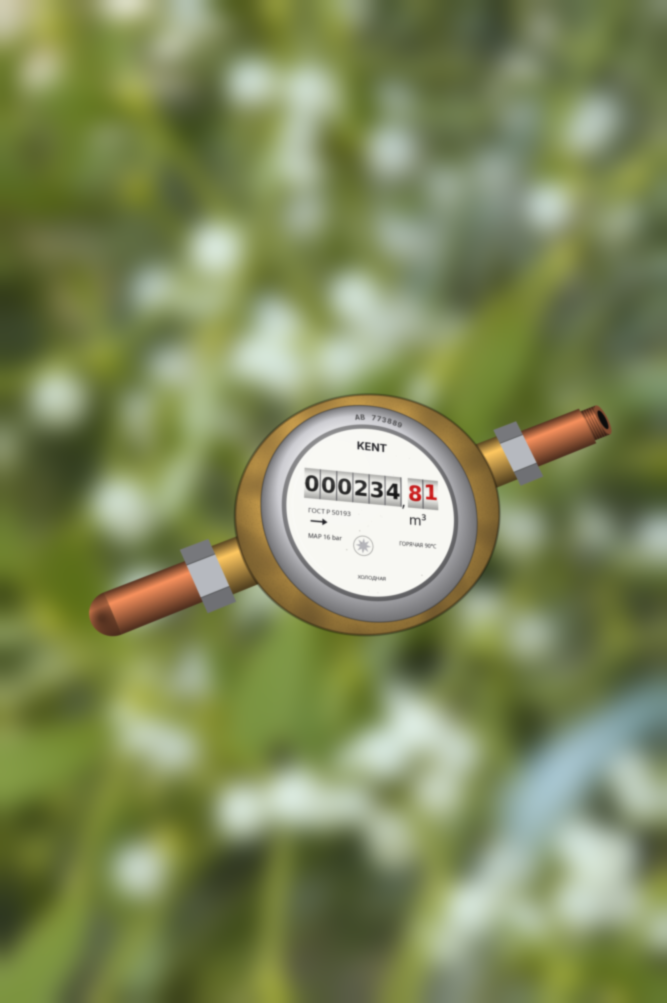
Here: 234.81
